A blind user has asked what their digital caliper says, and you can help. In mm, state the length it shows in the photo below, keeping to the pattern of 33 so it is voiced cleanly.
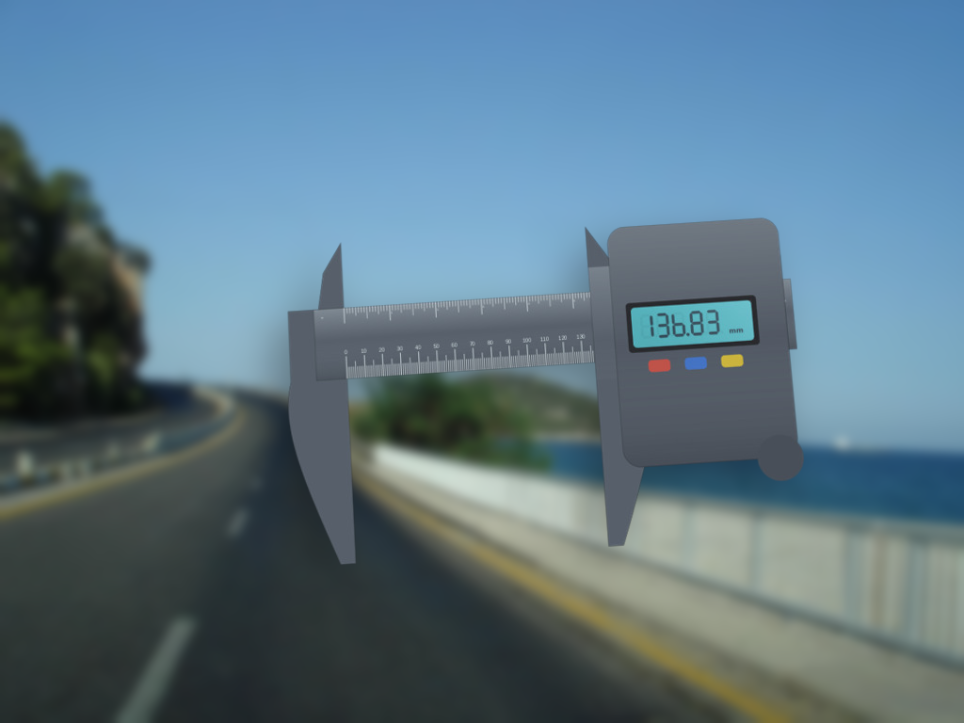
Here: 136.83
